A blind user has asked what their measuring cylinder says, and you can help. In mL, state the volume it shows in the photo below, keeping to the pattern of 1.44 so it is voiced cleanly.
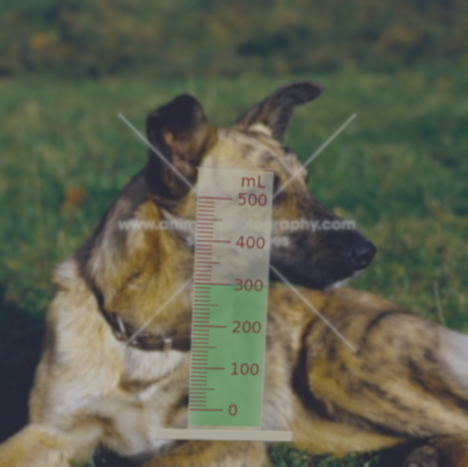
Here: 300
